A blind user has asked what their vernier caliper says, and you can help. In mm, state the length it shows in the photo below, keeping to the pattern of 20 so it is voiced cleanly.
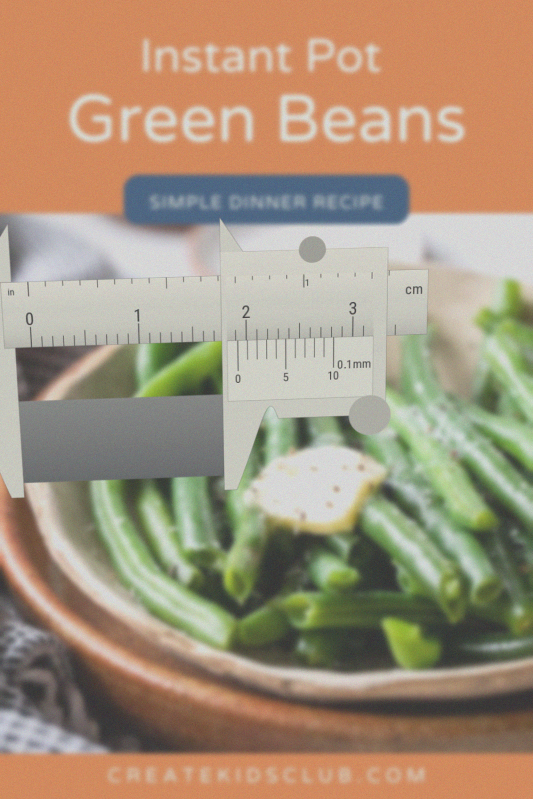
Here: 19.2
